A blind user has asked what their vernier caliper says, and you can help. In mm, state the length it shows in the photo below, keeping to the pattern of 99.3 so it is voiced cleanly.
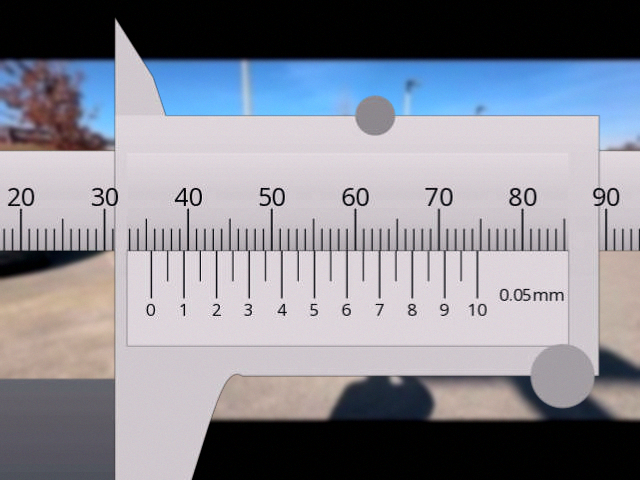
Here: 35.6
